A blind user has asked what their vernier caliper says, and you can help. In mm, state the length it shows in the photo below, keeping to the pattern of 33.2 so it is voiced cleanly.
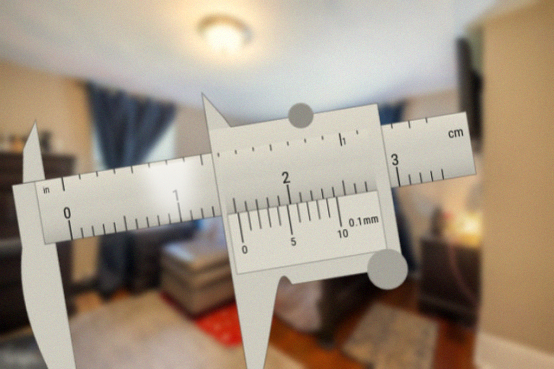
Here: 15.2
